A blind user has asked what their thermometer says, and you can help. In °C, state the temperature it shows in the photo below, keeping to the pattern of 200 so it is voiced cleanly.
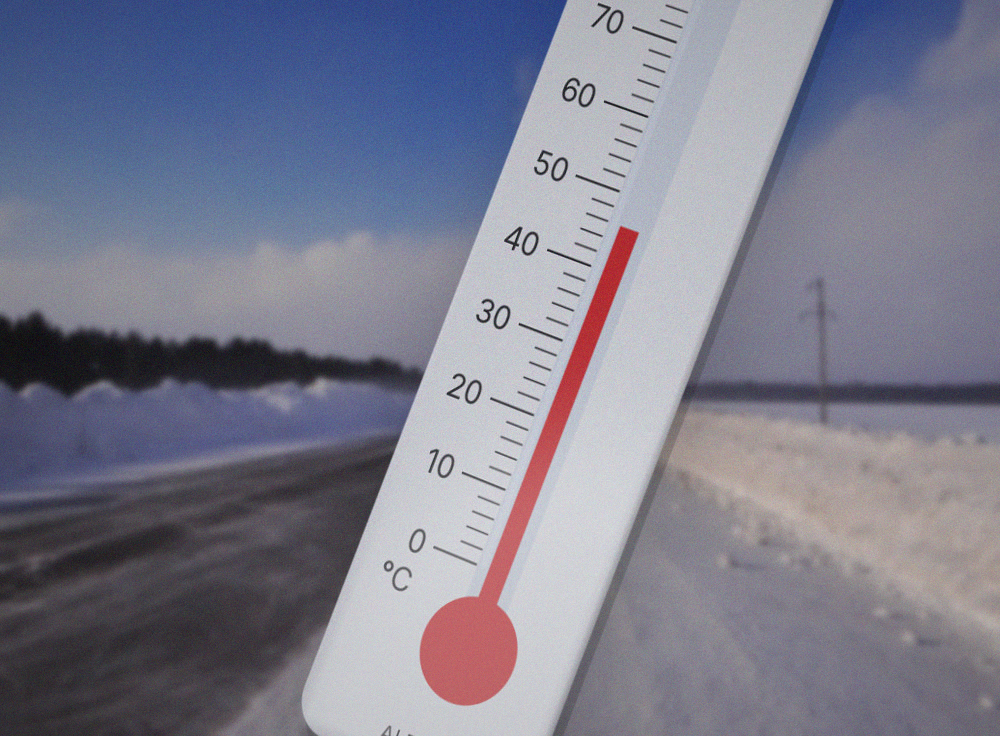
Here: 46
